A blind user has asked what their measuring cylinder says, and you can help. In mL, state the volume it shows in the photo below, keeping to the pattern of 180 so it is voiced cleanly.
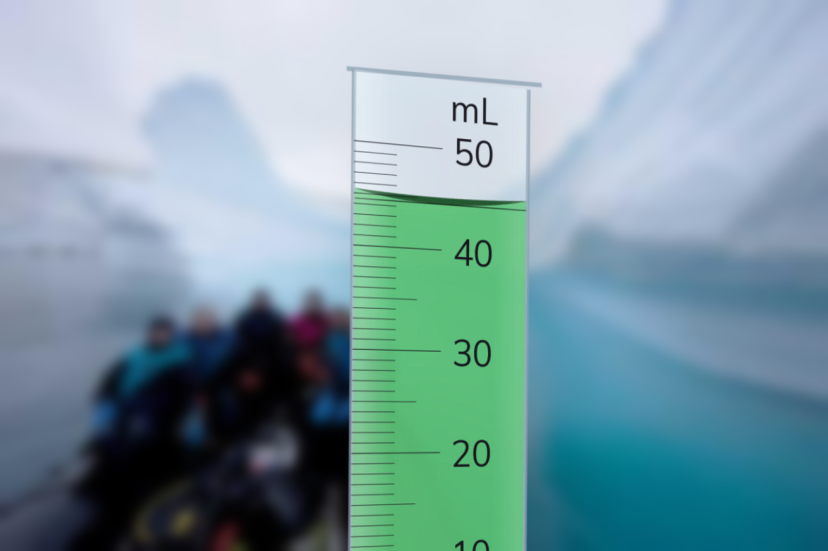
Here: 44.5
